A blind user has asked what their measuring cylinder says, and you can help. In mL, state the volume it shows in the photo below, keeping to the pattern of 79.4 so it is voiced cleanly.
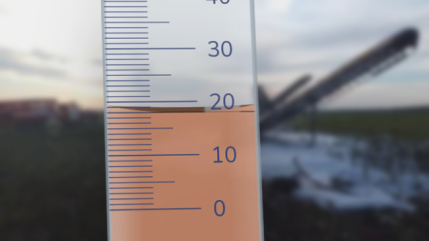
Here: 18
